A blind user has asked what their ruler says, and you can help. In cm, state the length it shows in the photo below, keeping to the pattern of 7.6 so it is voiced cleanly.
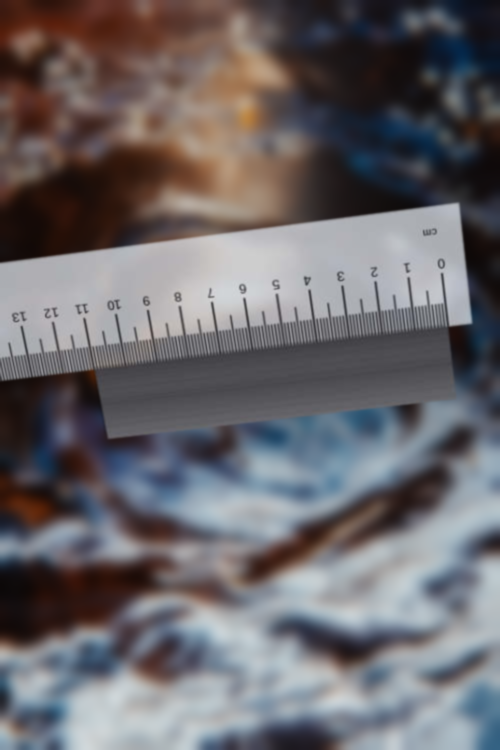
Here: 11
